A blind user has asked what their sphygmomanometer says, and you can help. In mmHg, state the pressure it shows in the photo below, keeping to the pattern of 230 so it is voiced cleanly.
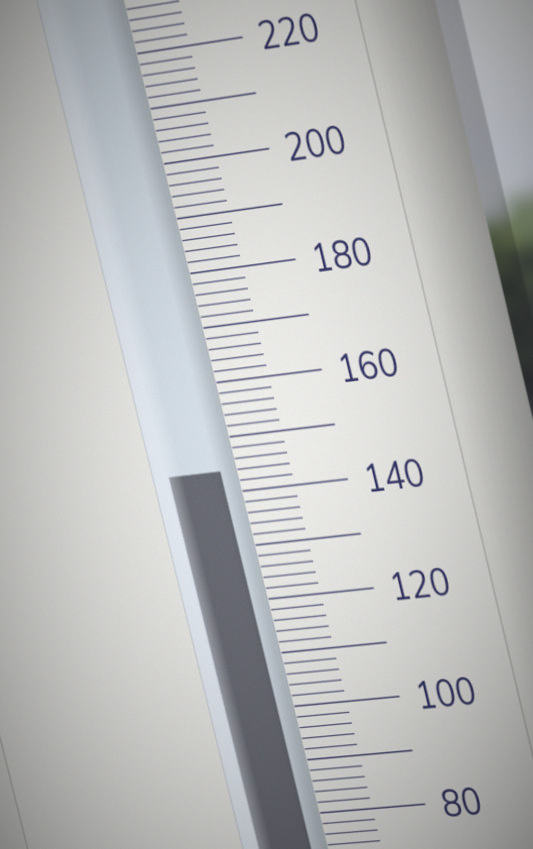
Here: 144
